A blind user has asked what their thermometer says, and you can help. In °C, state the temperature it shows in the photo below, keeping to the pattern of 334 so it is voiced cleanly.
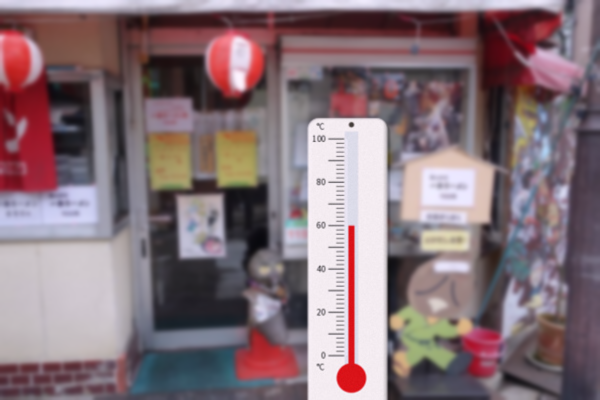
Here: 60
